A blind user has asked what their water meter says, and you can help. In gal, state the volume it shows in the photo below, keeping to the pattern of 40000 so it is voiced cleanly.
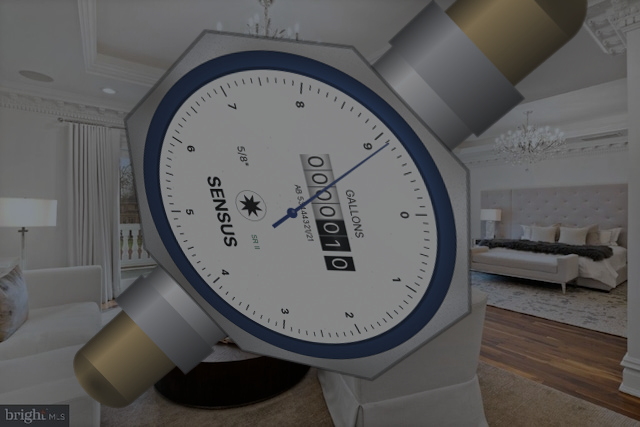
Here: 9.1
